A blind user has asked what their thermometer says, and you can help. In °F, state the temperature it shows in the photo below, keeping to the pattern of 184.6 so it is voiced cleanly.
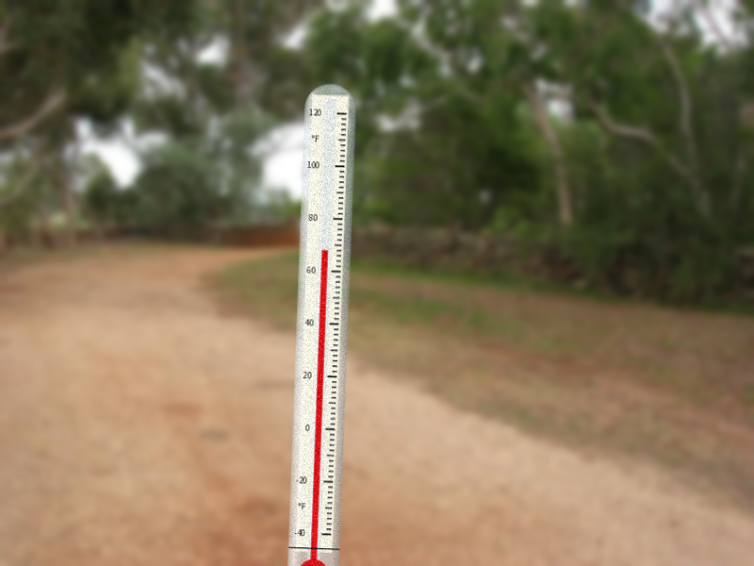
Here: 68
